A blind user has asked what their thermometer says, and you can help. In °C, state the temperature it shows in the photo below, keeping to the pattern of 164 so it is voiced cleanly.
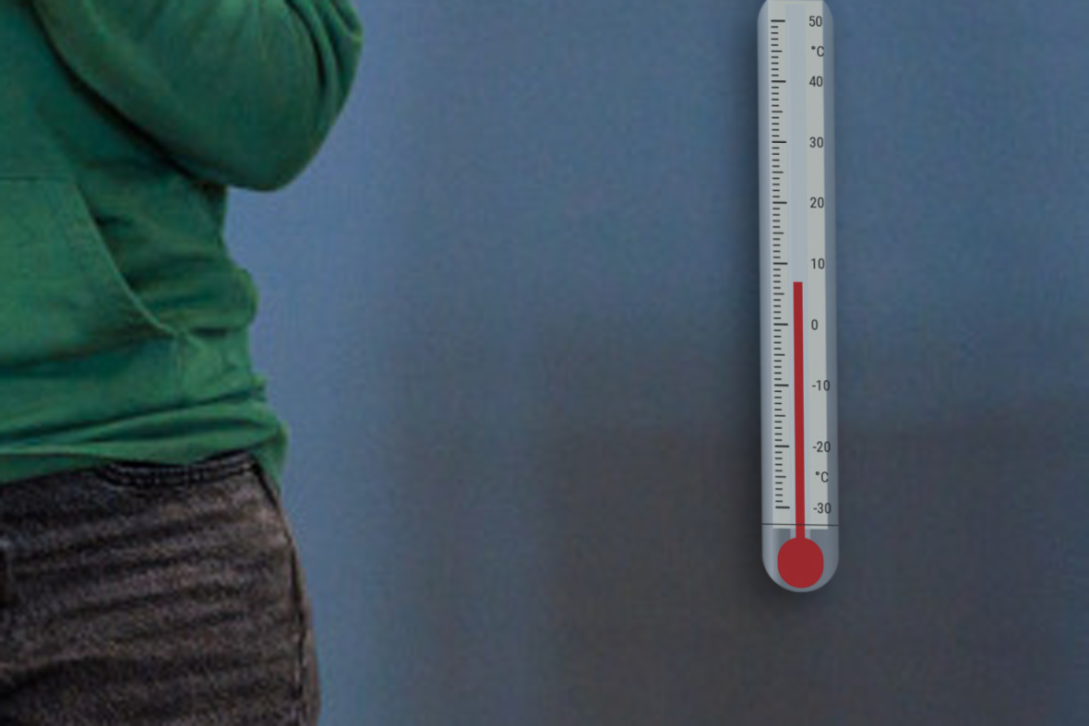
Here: 7
